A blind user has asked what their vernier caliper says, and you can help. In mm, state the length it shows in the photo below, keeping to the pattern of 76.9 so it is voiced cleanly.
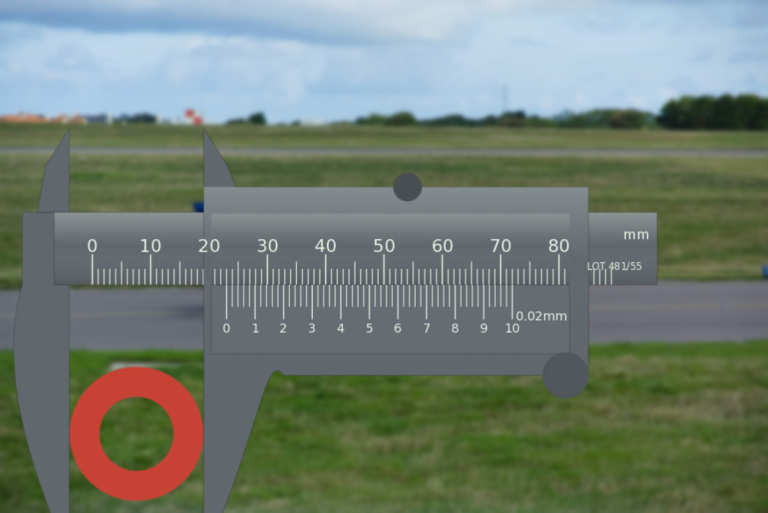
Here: 23.0
